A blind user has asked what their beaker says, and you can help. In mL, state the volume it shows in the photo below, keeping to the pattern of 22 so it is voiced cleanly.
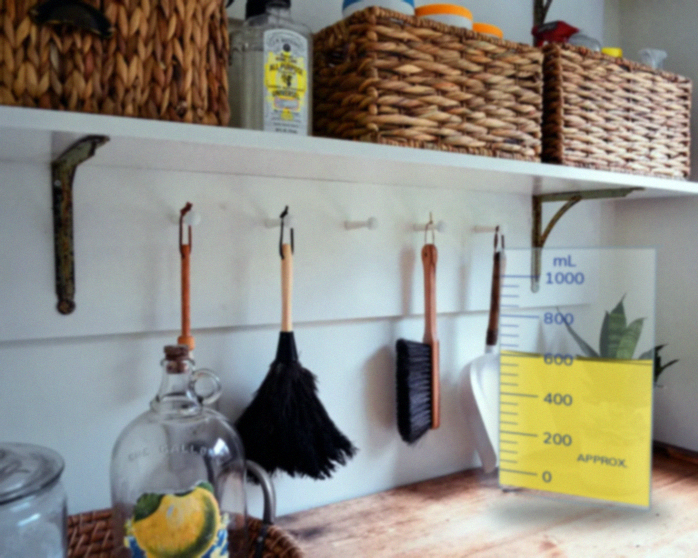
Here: 600
